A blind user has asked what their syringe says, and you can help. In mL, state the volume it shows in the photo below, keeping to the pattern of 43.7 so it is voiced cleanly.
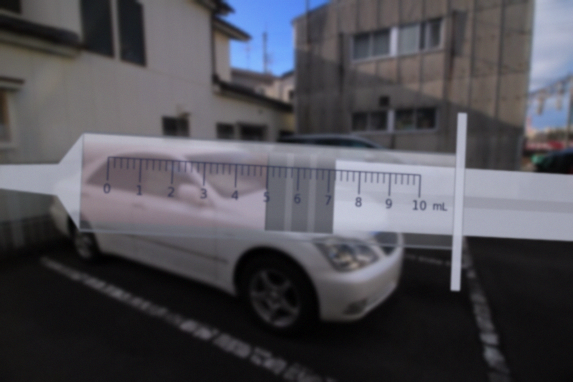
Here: 5
